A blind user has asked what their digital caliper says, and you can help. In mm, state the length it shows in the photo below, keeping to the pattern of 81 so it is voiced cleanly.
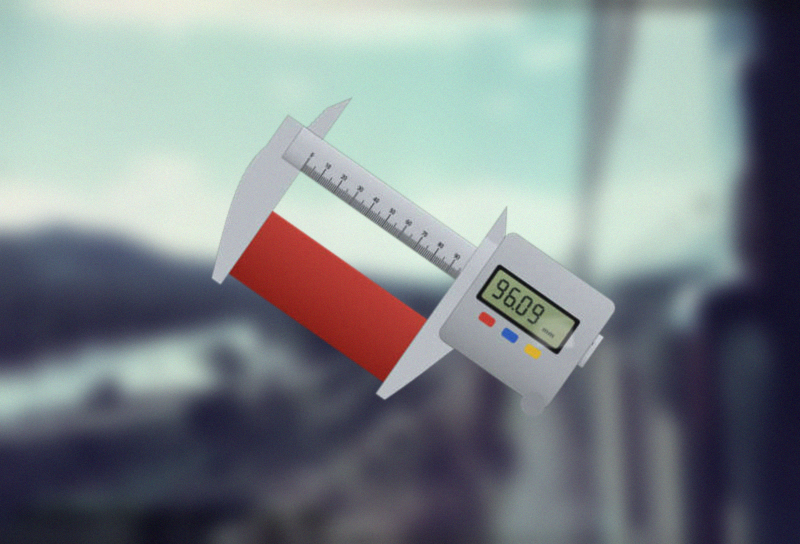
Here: 96.09
